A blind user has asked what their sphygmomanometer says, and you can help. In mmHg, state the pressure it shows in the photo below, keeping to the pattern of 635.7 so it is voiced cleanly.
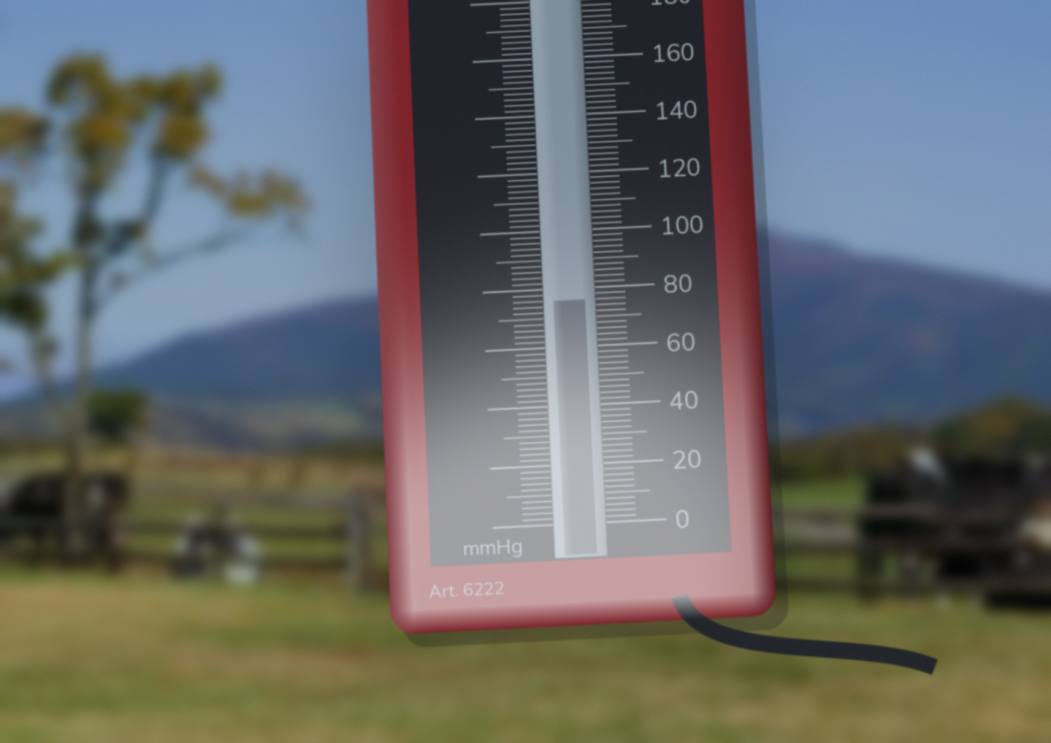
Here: 76
